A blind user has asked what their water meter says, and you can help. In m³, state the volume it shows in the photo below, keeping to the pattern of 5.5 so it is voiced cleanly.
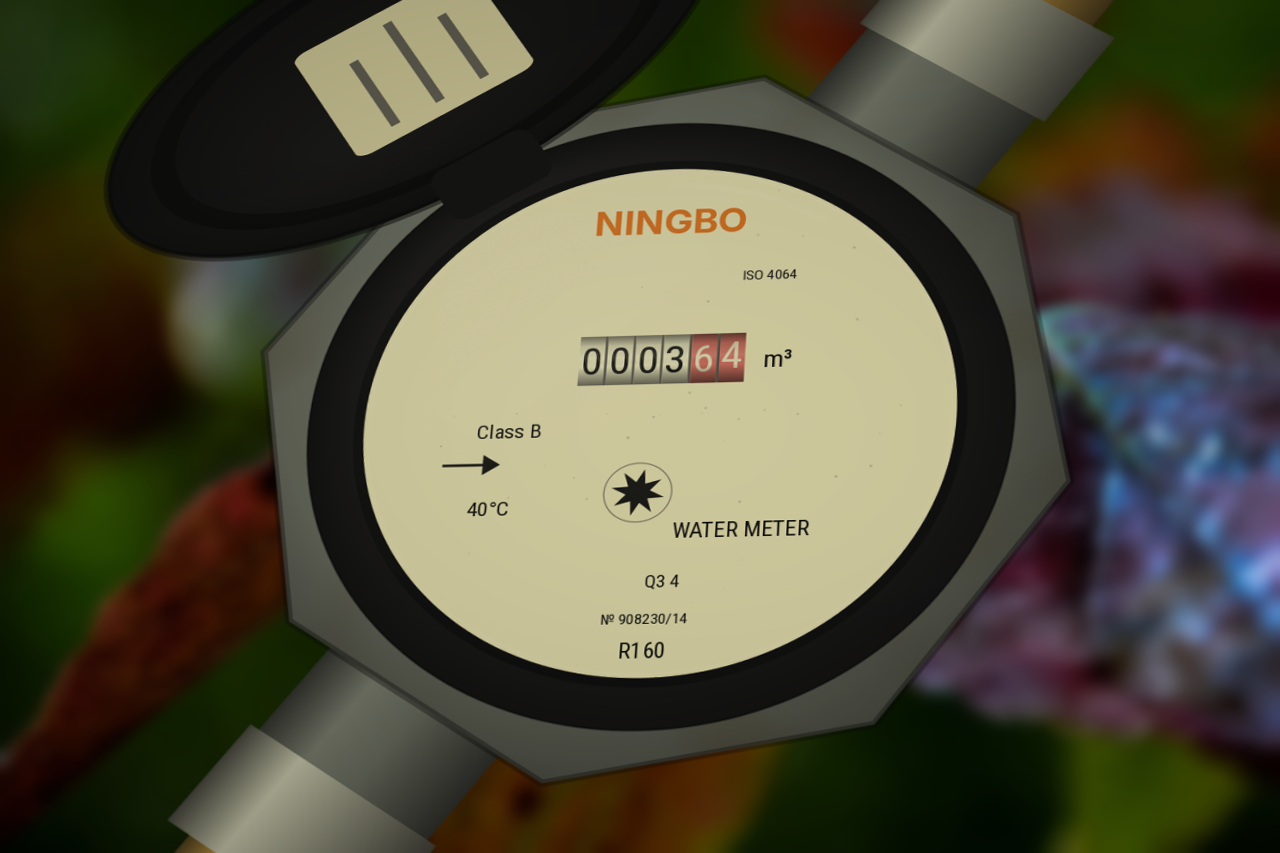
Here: 3.64
